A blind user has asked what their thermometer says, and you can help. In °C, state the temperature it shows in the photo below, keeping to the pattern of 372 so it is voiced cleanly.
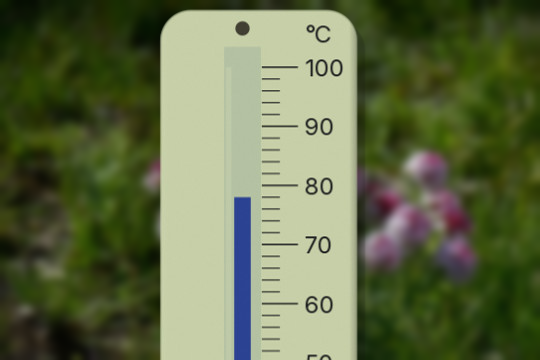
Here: 78
